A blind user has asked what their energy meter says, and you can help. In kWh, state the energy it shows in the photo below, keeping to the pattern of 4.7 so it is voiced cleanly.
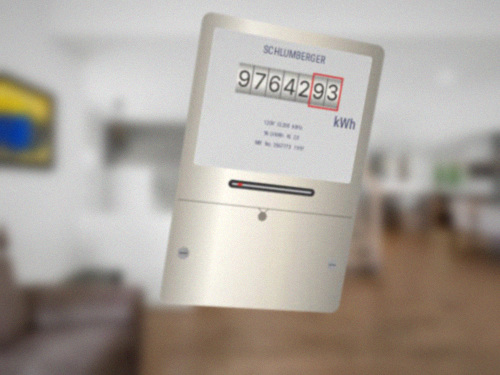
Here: 97642.93
